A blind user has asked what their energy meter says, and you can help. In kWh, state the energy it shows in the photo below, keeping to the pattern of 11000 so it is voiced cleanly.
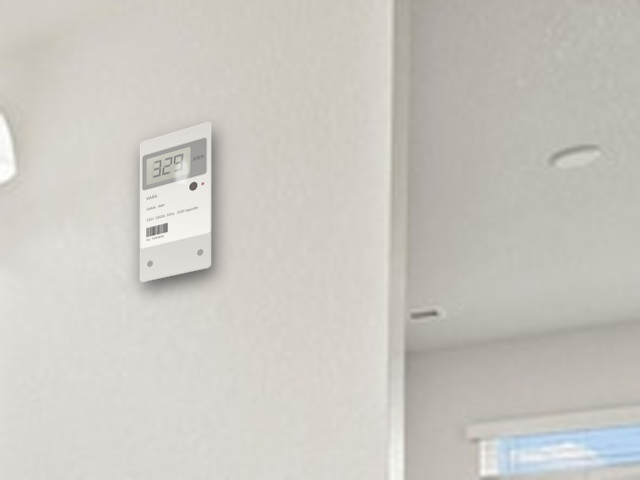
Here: 329
